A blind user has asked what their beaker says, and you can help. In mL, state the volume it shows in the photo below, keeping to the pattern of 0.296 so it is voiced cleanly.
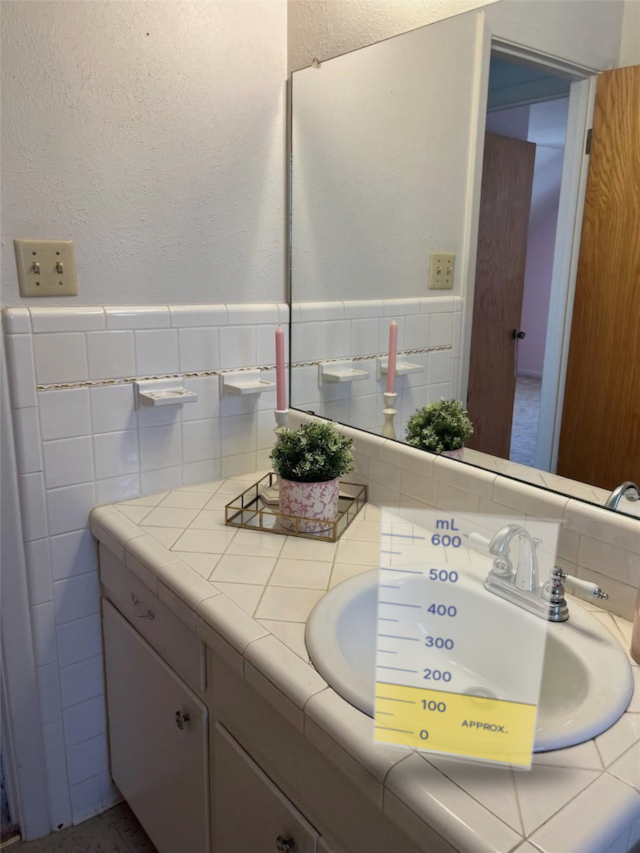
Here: 150
